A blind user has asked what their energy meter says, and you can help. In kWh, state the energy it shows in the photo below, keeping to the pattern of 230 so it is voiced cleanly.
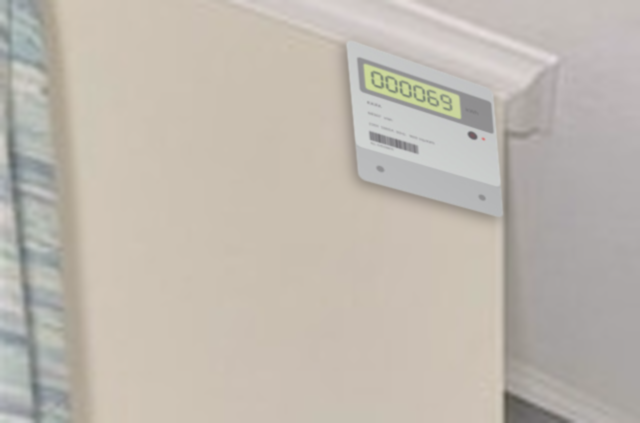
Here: 69
